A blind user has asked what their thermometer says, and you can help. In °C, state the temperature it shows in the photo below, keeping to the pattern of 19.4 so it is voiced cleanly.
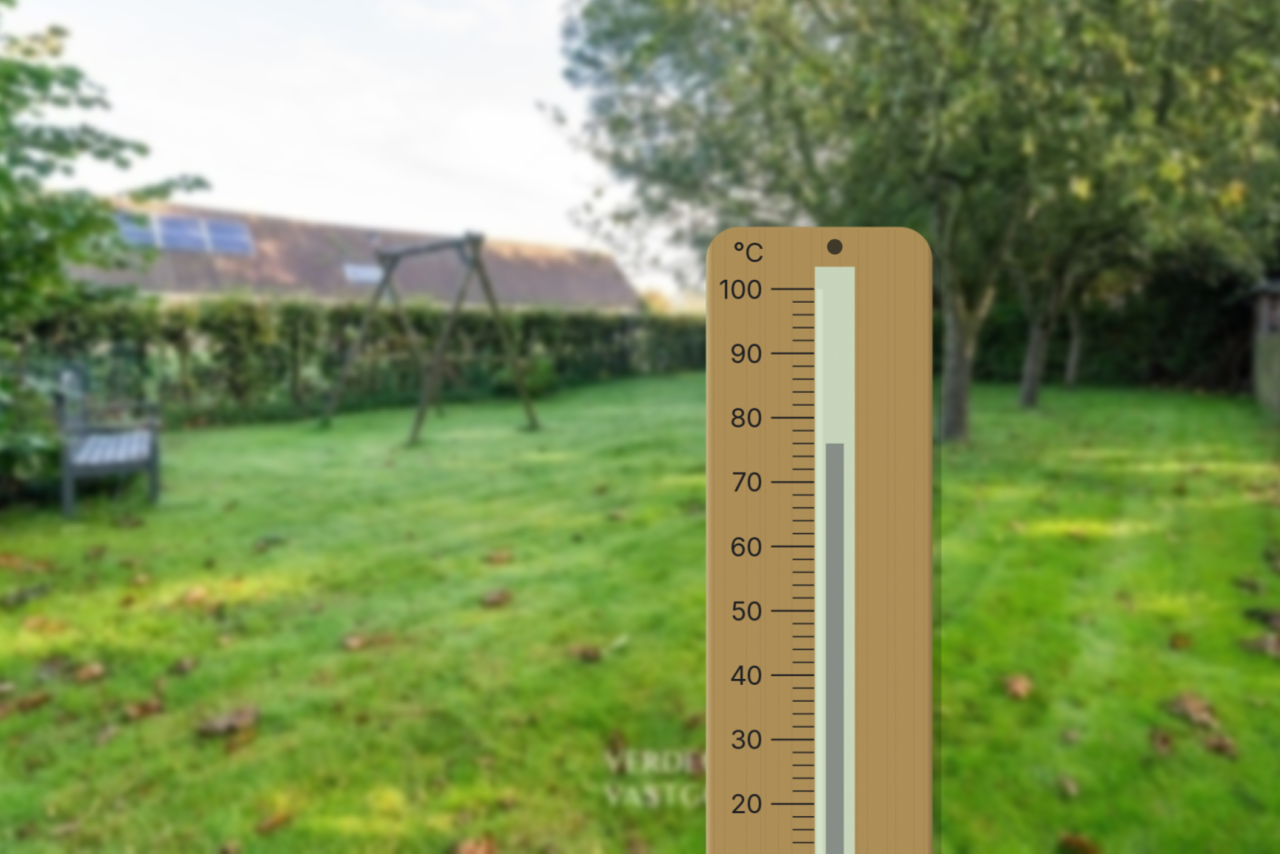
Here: 76
